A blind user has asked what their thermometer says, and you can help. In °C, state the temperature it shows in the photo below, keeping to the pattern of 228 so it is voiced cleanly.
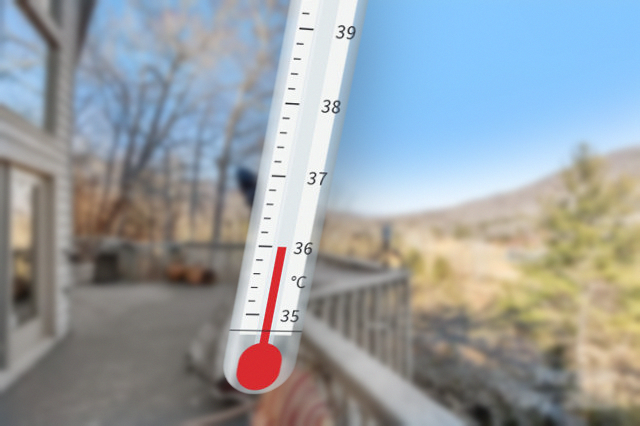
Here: 36
